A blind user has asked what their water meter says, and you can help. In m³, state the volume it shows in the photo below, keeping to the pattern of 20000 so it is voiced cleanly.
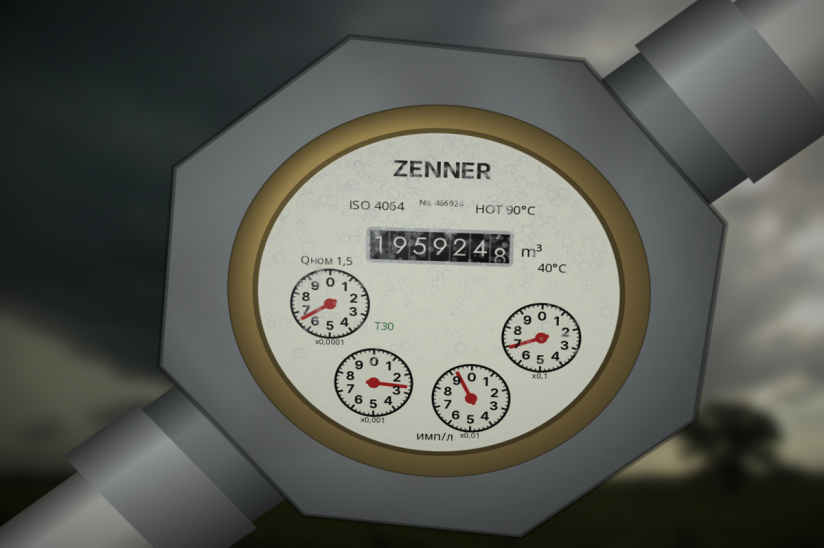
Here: 1959247.6926
